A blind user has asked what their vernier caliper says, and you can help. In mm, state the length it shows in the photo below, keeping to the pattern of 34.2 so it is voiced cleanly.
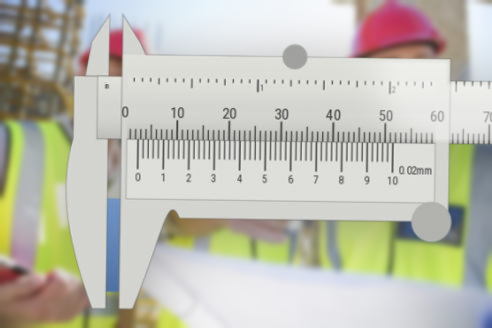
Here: 2.5
